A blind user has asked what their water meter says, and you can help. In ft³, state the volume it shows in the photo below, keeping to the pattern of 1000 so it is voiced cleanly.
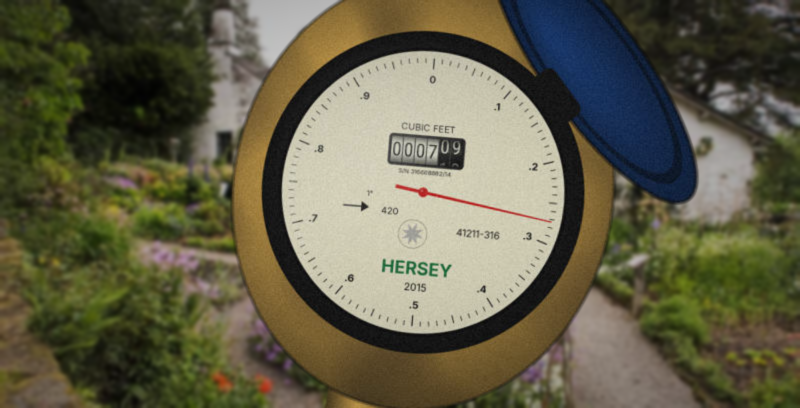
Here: 709.27
